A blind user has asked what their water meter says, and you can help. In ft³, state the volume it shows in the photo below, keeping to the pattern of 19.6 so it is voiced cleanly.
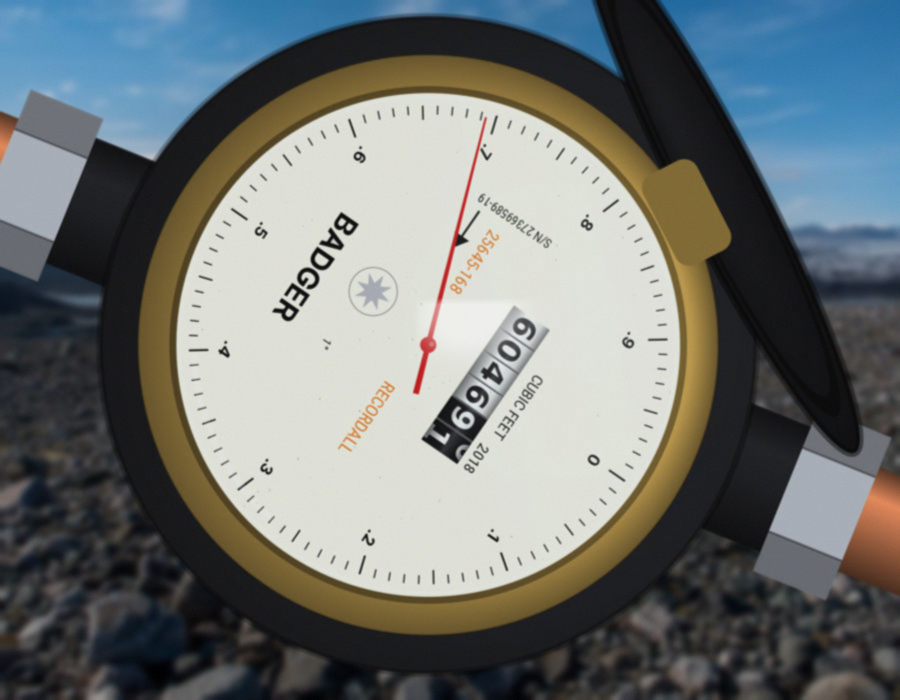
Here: 604690.69
